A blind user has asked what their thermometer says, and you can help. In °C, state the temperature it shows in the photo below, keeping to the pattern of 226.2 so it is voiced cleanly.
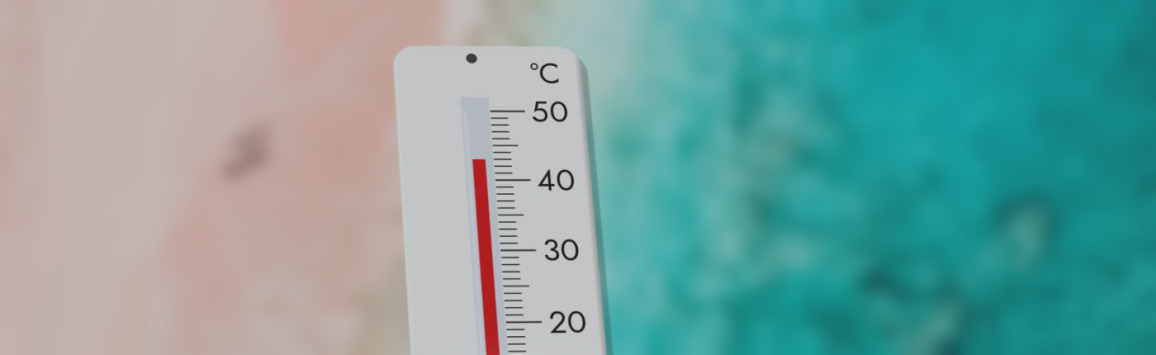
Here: 43
